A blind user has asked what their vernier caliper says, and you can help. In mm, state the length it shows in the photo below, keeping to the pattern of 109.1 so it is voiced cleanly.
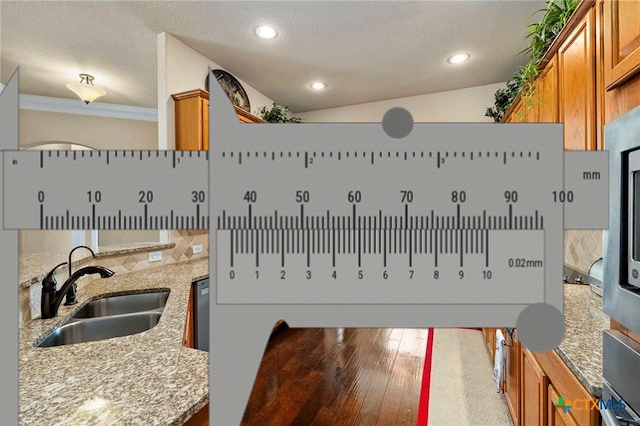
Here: 36.5
